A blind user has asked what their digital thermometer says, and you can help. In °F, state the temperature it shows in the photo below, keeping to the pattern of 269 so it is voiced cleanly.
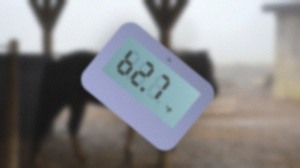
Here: 62.7
